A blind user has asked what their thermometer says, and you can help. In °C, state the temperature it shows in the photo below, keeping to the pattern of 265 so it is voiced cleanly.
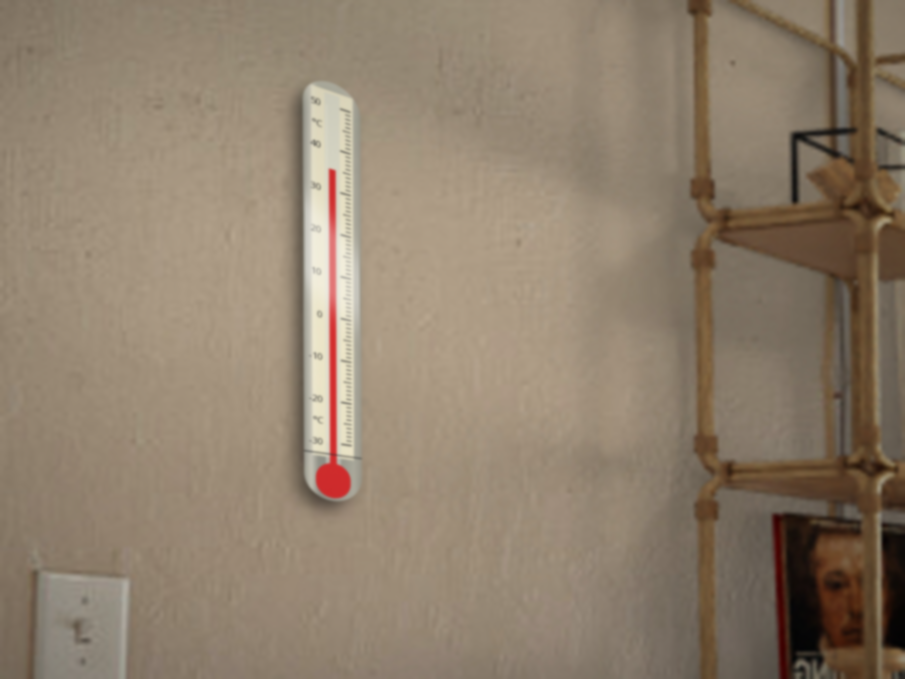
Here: 35
